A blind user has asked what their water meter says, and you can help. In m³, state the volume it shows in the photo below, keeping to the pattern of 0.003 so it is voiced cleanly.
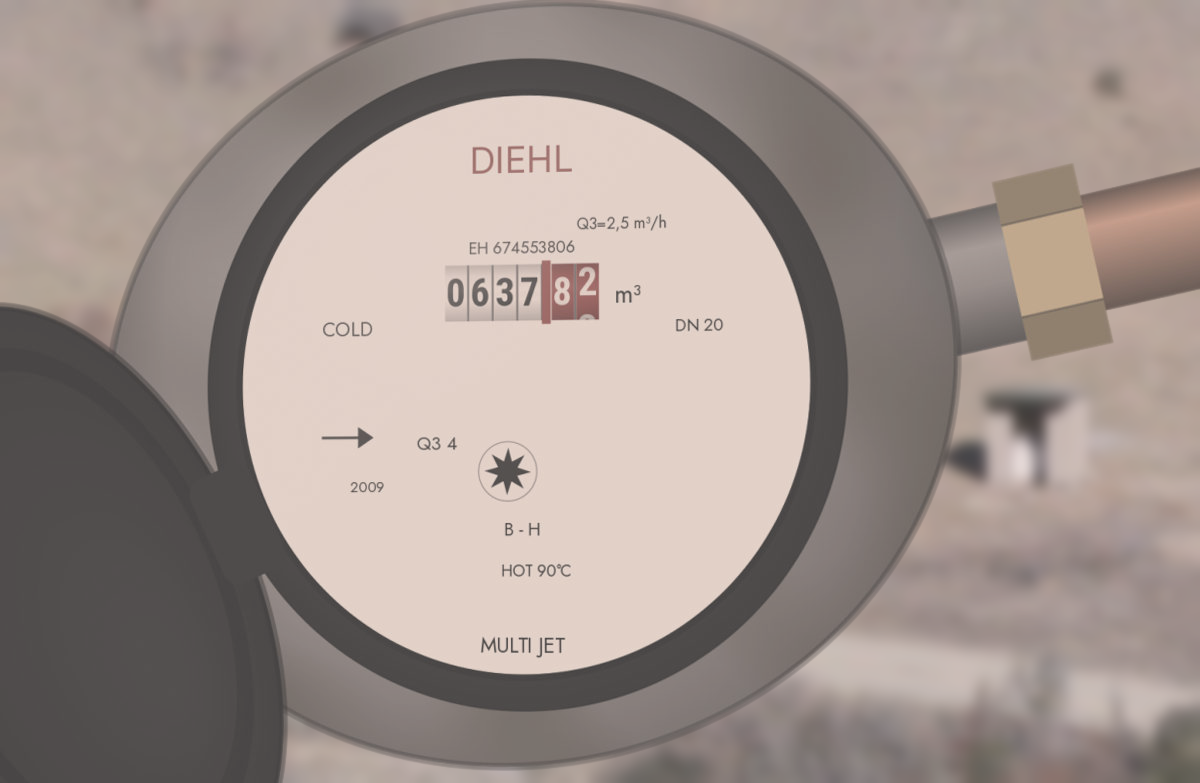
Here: 637.82
